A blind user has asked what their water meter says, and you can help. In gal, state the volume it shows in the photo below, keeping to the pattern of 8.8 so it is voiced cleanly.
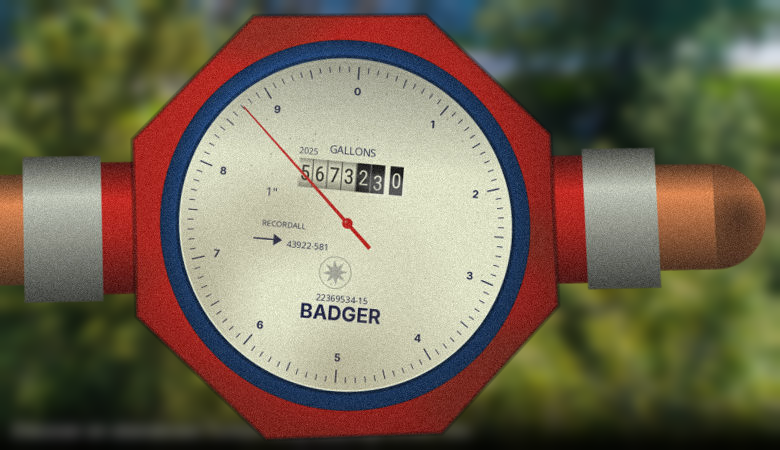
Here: 5673228.7
